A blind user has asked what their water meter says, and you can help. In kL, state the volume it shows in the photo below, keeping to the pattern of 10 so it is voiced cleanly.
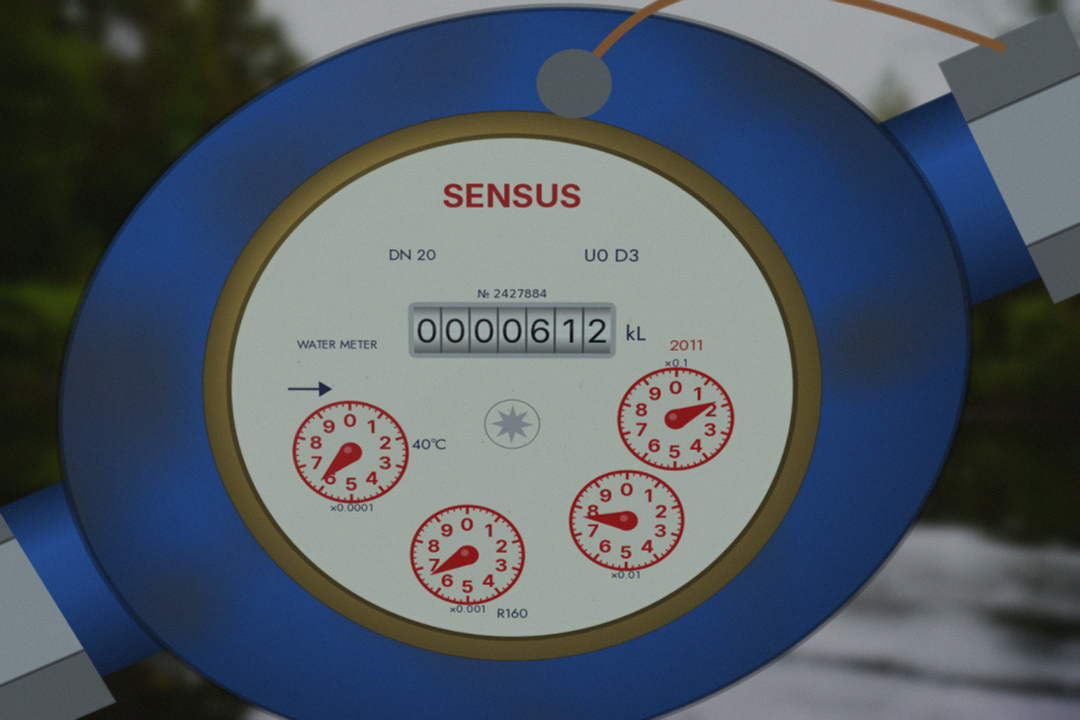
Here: 612.1766
